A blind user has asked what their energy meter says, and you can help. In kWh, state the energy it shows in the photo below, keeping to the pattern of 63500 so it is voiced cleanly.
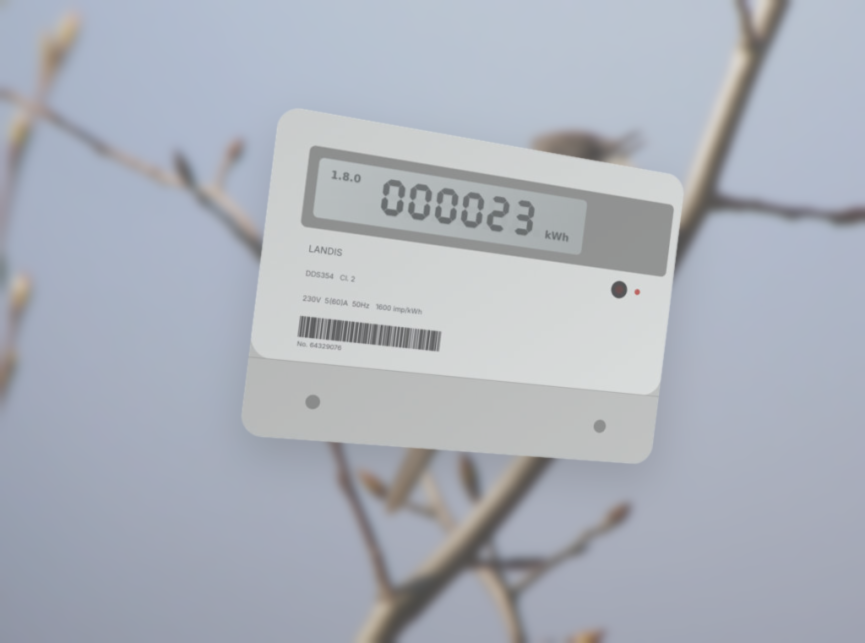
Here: 23
